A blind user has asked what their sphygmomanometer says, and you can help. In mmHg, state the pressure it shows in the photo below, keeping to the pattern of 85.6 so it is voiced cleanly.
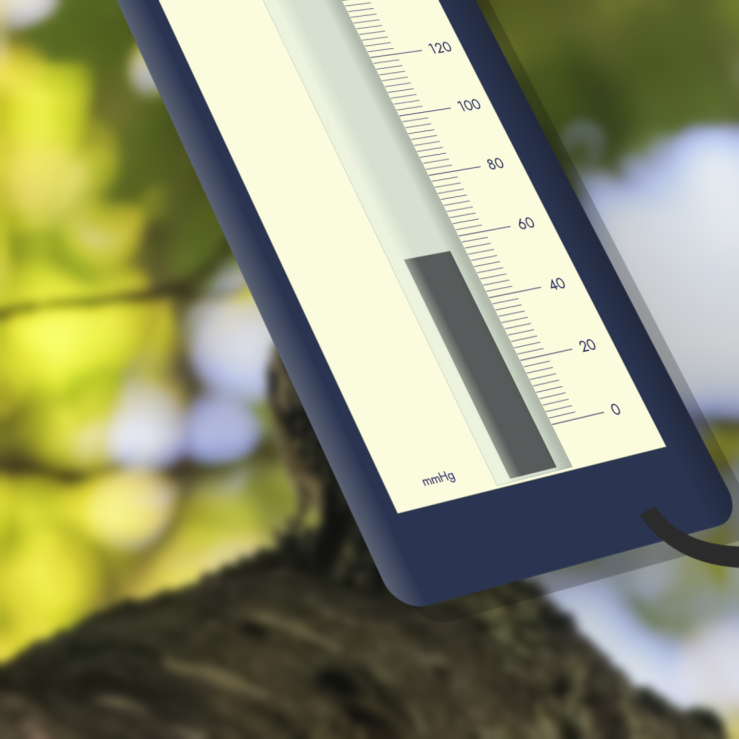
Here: 56
